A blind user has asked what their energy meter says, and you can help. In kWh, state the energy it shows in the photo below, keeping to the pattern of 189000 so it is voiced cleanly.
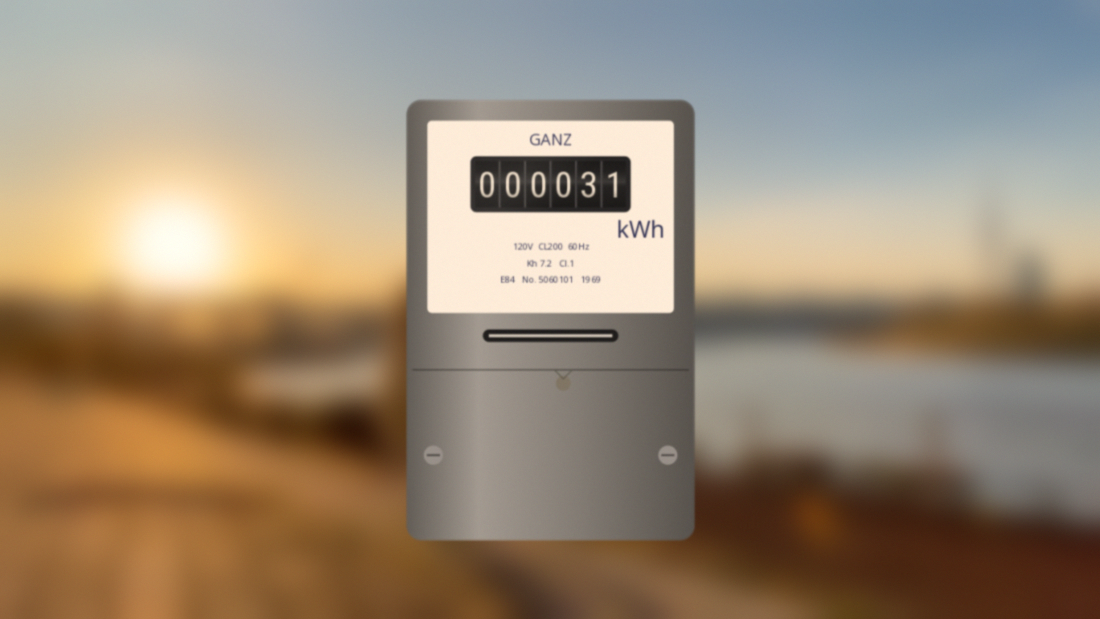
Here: 31
